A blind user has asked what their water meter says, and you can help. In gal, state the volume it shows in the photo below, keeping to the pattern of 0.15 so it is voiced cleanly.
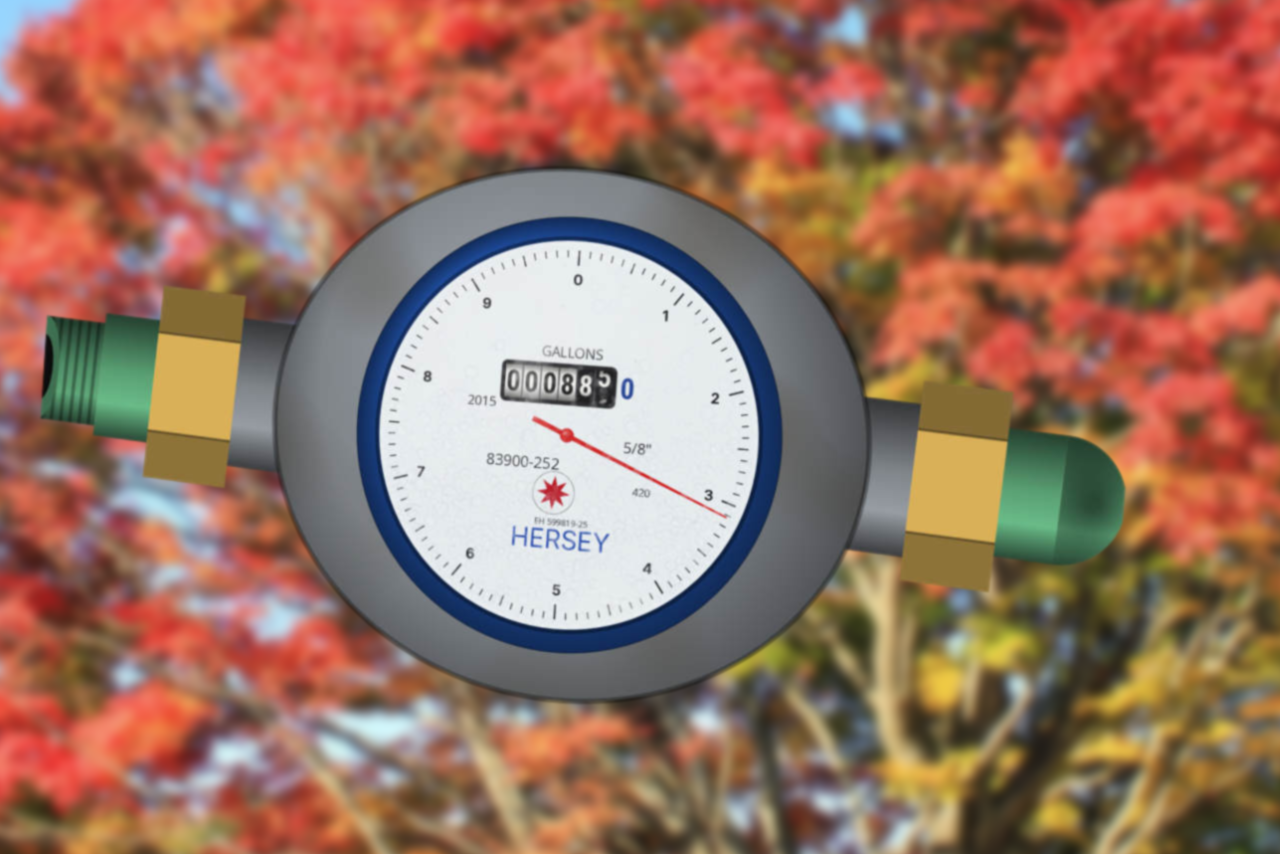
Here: 8853.1
